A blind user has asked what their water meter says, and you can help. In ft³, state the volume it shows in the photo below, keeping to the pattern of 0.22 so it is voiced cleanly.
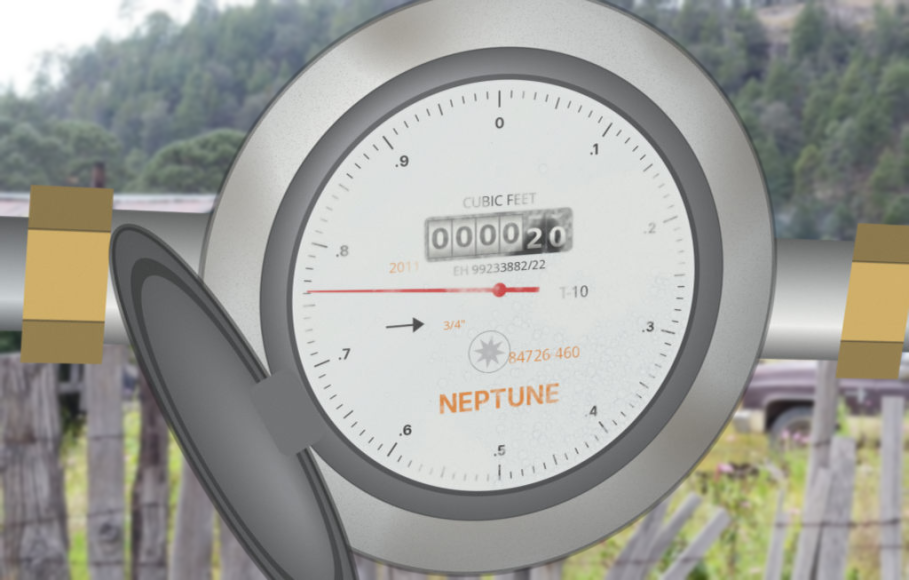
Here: 19.76
